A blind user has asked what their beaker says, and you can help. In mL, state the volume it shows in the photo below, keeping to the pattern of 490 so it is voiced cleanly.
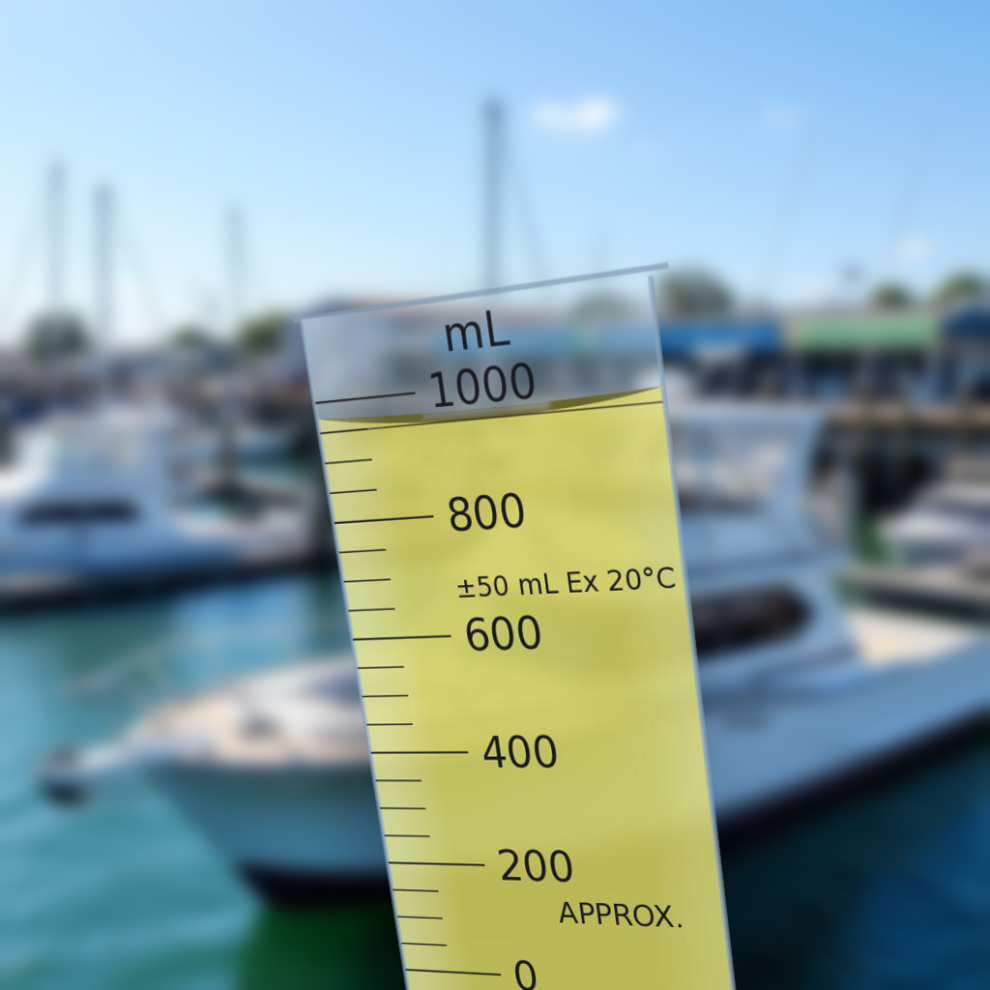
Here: 950
